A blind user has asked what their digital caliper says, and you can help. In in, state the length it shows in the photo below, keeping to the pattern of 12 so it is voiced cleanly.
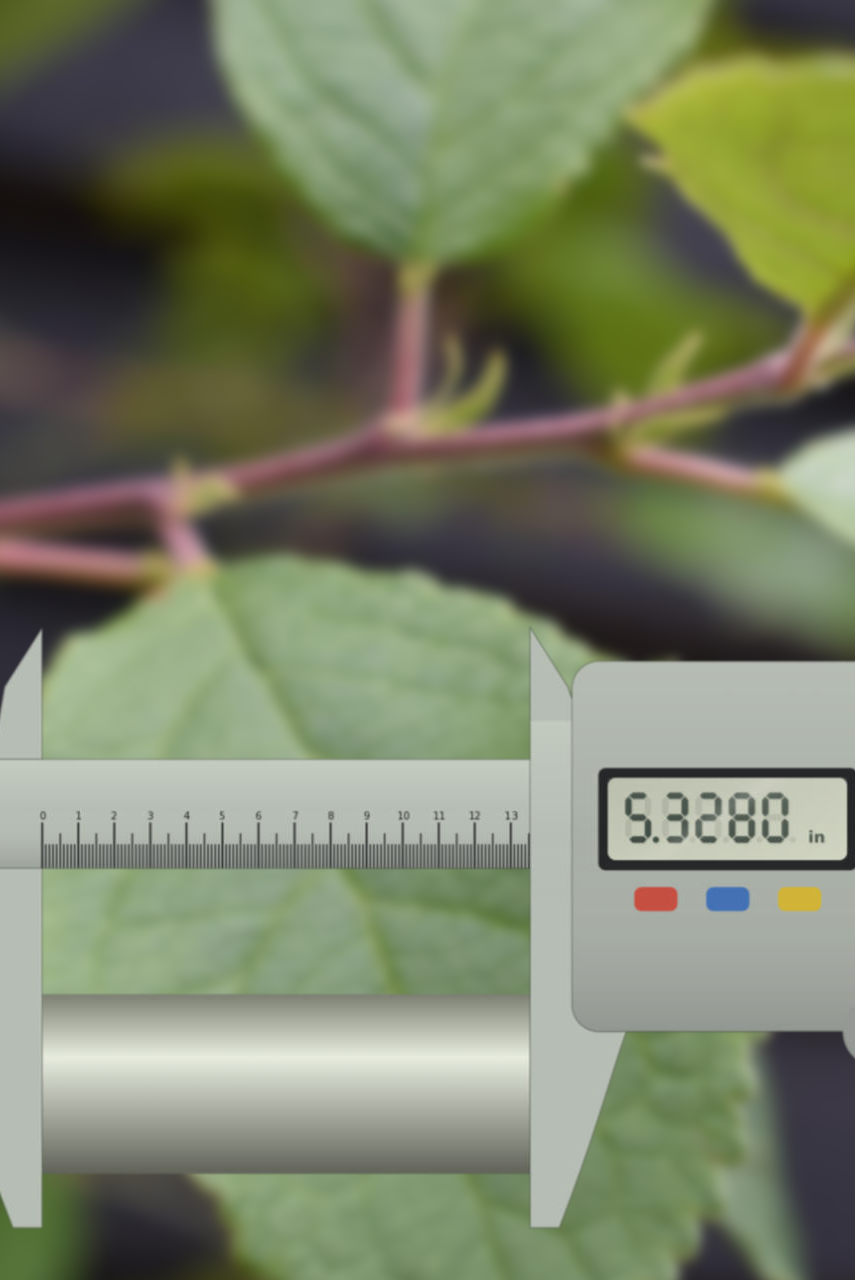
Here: 5.3280
